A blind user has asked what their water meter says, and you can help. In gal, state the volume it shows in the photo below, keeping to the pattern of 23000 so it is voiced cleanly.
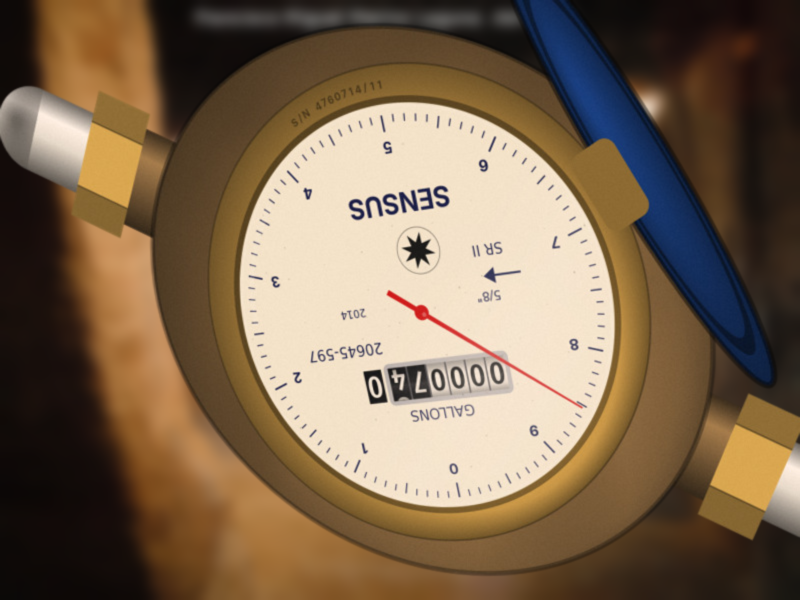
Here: 738.5
